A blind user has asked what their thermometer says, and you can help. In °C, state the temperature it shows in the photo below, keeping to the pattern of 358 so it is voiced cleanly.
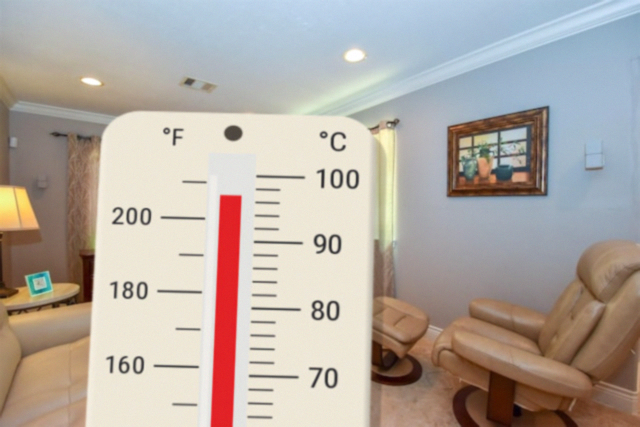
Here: 97
